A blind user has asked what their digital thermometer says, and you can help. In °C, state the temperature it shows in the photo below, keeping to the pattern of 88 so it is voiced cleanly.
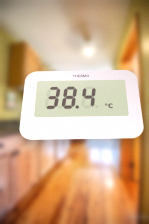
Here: 38.4
